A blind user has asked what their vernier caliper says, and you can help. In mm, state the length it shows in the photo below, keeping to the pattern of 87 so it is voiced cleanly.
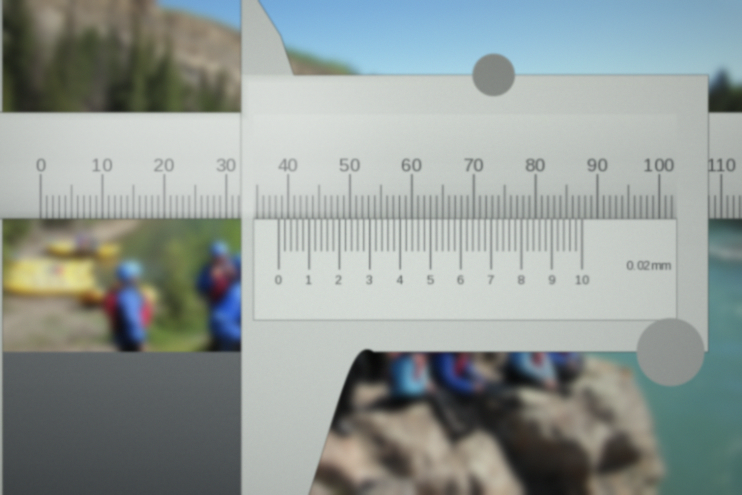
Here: 38.5
